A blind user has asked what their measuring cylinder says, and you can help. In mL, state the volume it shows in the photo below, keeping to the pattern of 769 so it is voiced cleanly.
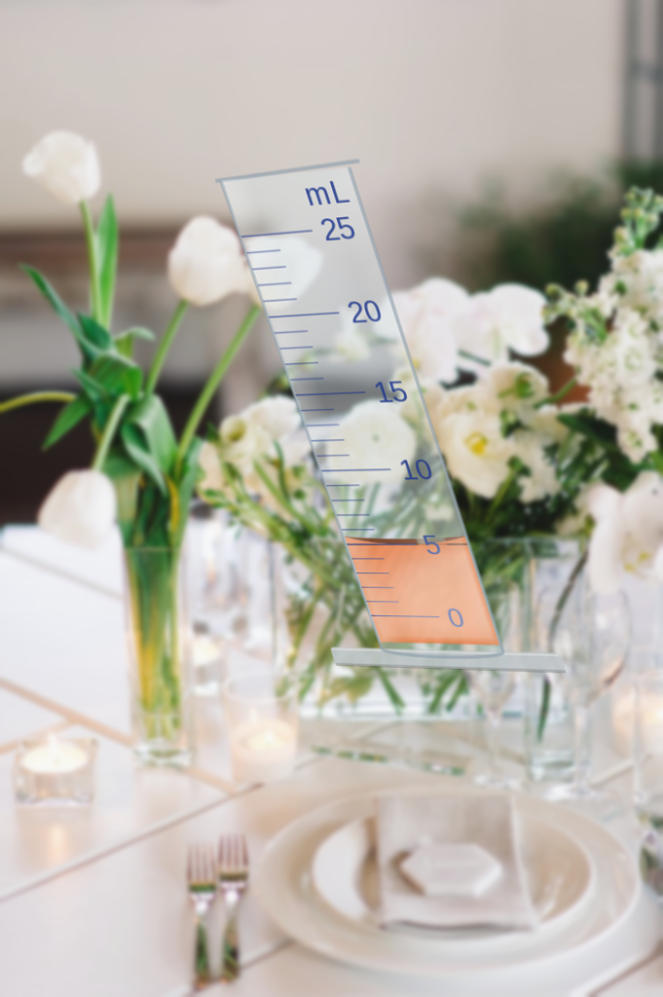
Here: 5
